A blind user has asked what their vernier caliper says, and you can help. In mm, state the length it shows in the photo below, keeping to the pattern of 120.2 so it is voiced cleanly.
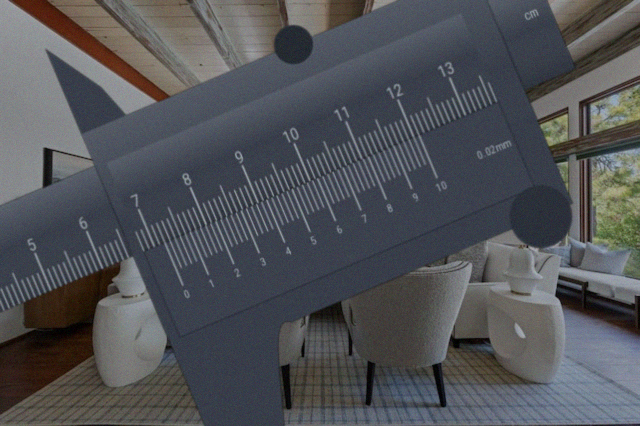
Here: 72.0
